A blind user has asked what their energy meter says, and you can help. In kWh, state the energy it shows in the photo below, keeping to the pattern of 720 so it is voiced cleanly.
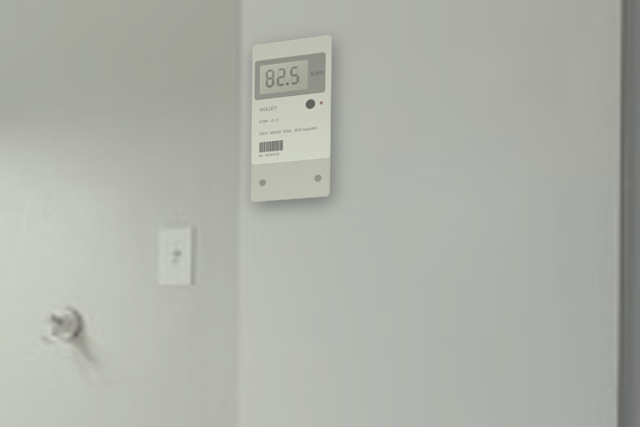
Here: 82.5
